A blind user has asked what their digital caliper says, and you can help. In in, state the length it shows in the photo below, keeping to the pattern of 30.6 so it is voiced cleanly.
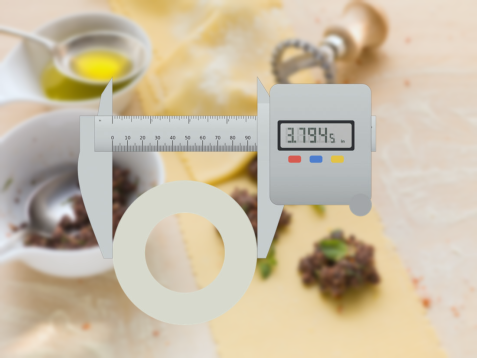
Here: 3.7945
